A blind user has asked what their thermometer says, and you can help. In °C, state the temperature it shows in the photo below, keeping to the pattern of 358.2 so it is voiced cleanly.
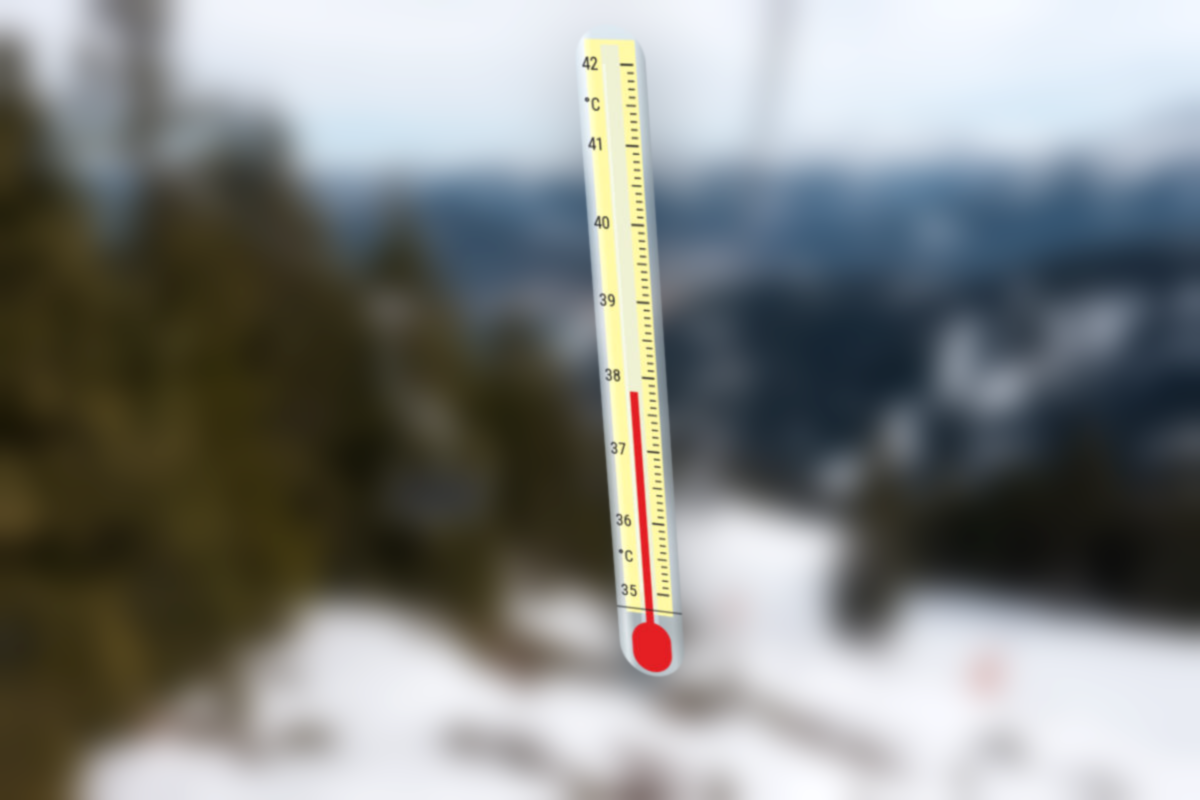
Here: 37.8
